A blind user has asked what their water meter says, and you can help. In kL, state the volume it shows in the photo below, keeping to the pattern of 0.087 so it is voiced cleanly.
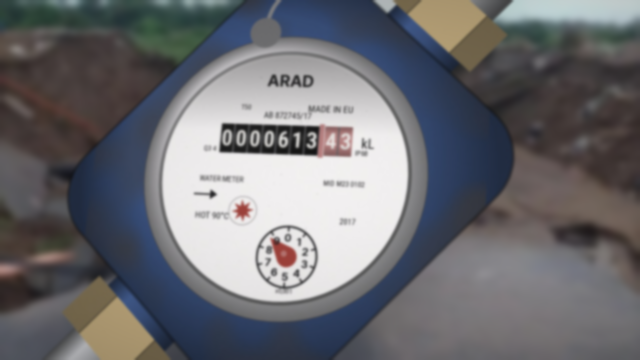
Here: 613.438
